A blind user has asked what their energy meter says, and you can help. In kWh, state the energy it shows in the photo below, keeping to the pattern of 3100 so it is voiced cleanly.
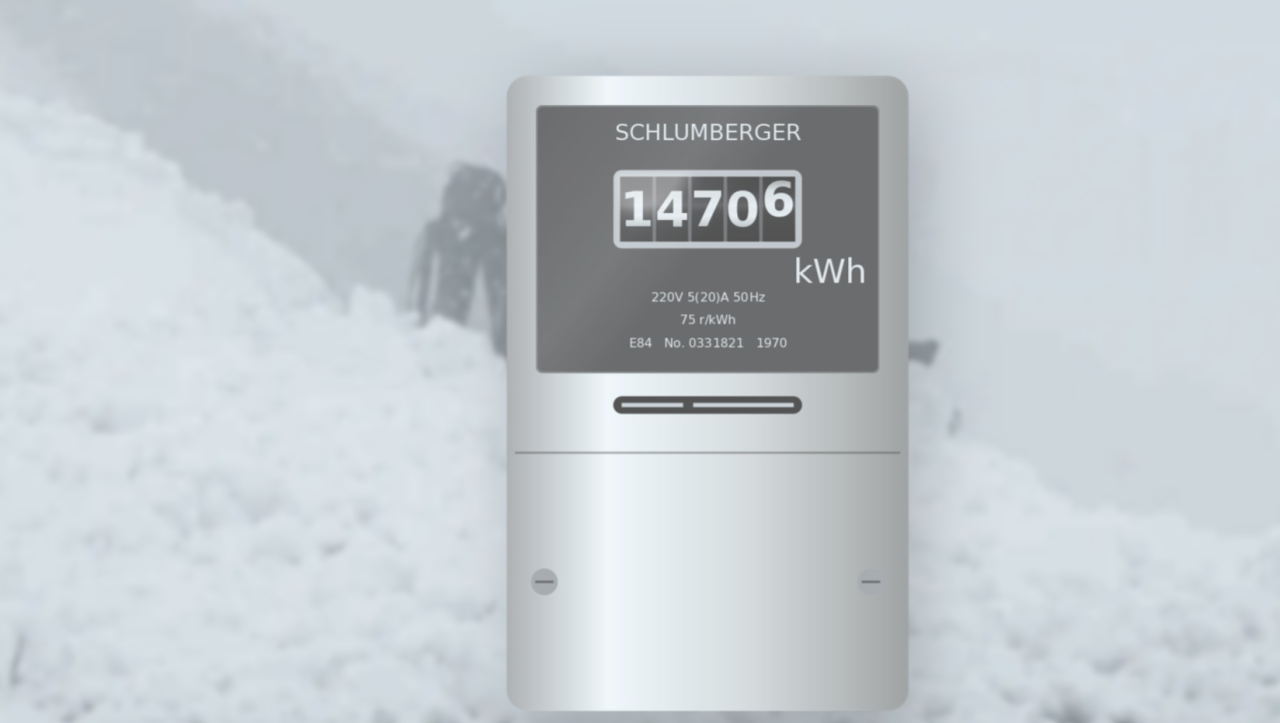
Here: 14706
